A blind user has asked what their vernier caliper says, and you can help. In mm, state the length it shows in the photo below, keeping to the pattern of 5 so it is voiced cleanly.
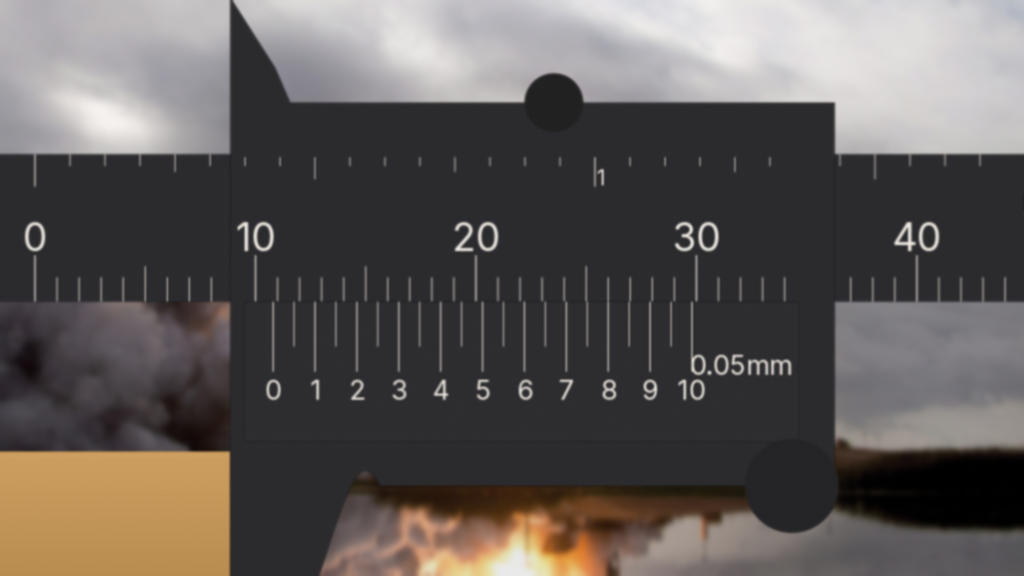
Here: 10.8
